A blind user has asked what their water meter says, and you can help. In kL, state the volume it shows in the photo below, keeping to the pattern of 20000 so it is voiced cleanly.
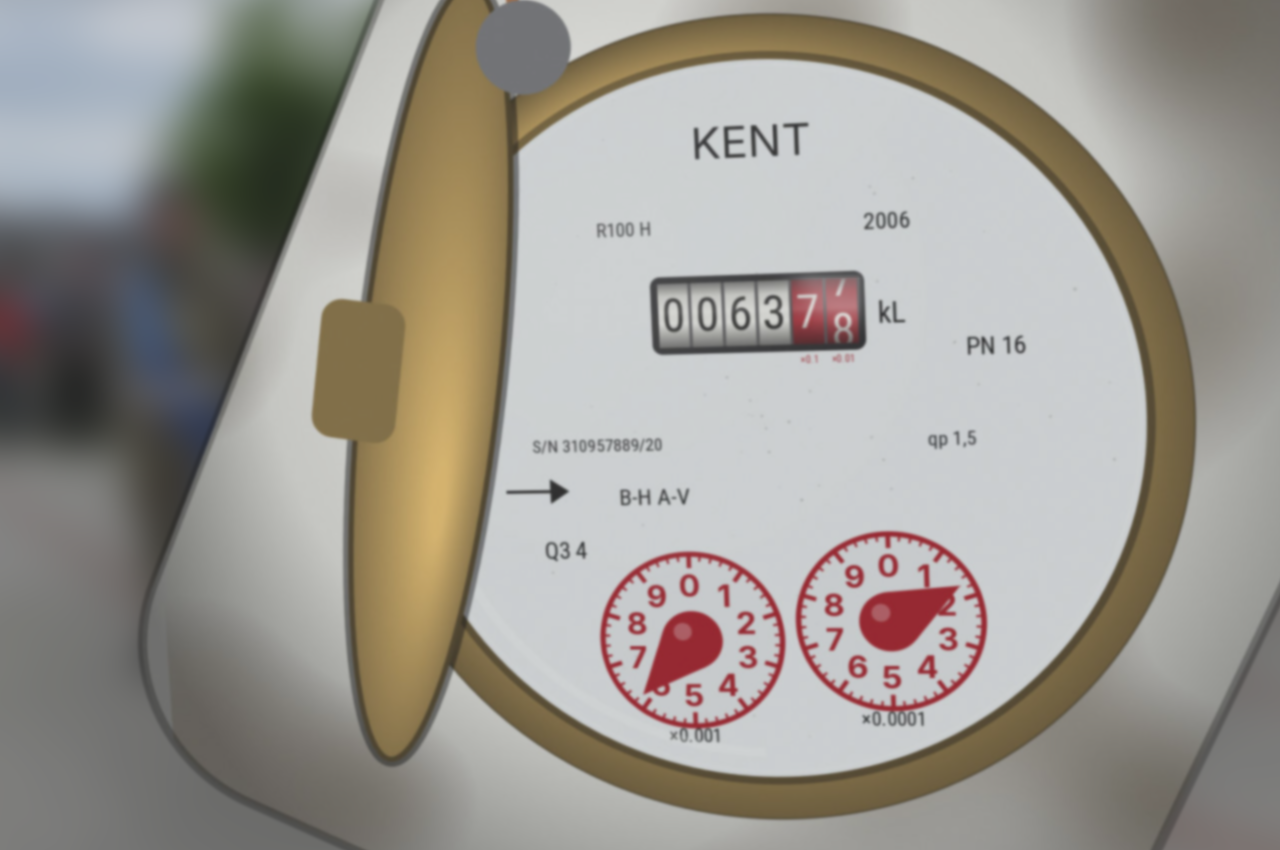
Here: 63.7761
